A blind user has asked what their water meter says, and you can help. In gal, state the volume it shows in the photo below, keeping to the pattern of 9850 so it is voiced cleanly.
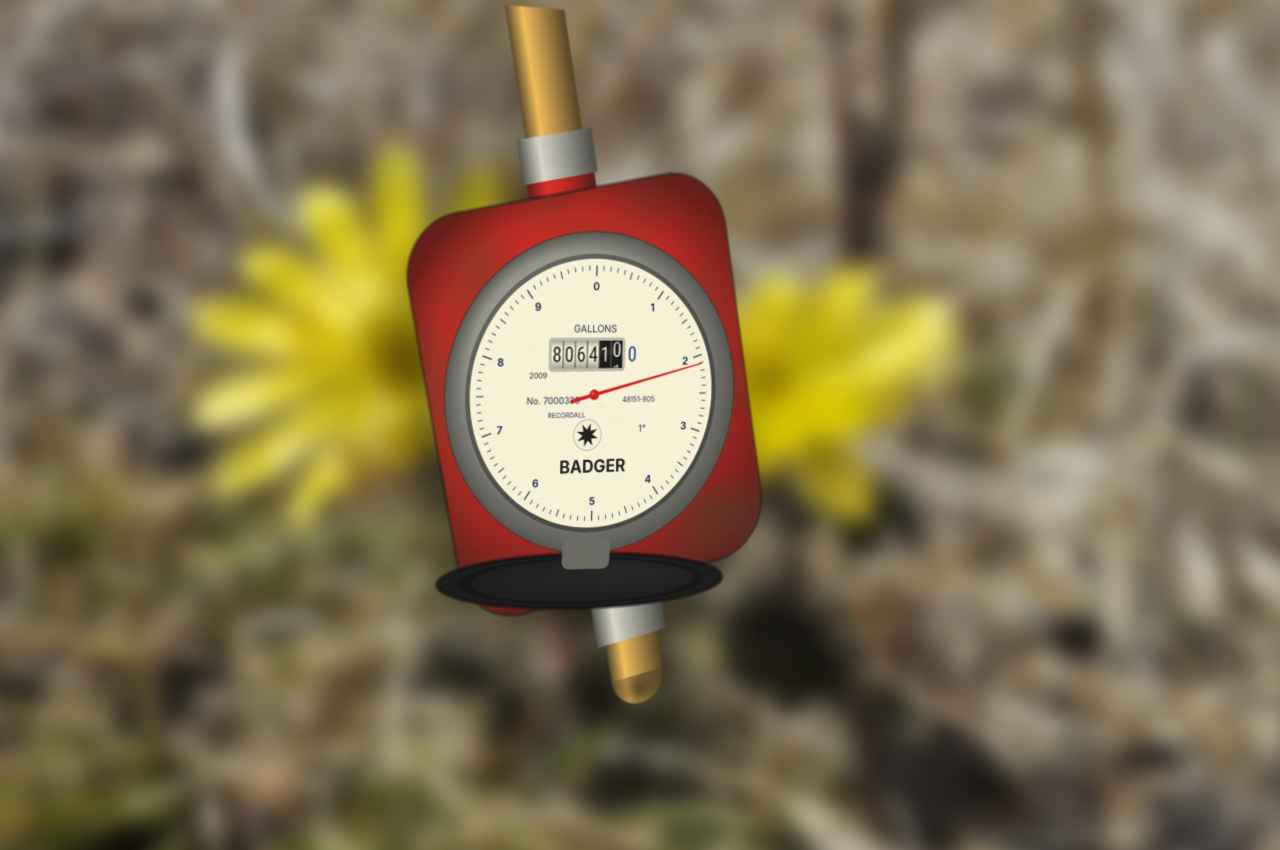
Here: 8064102.1
